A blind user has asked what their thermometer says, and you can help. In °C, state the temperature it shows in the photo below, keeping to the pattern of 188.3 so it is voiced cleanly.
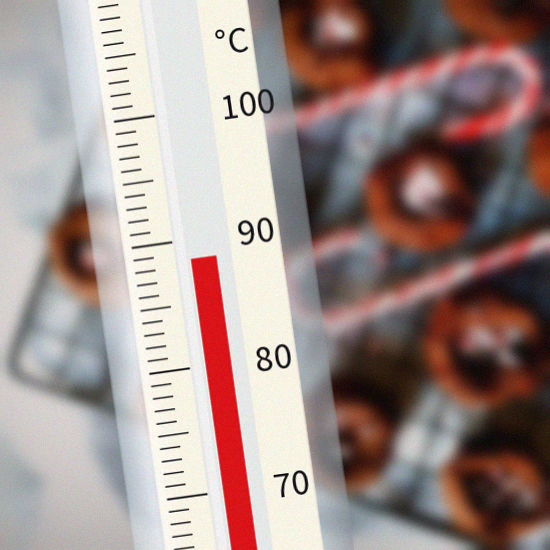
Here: 88.5
